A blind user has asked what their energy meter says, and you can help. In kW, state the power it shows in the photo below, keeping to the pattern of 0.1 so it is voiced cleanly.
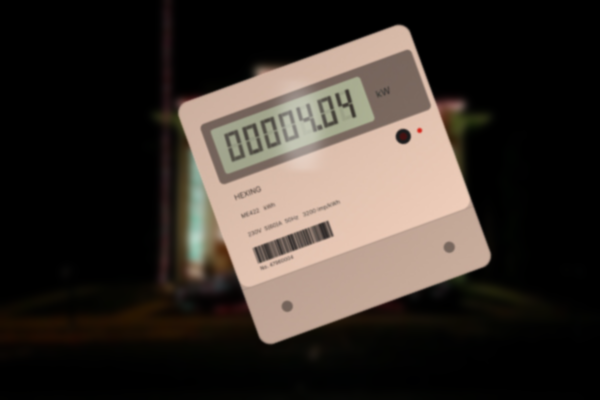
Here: 4.04
